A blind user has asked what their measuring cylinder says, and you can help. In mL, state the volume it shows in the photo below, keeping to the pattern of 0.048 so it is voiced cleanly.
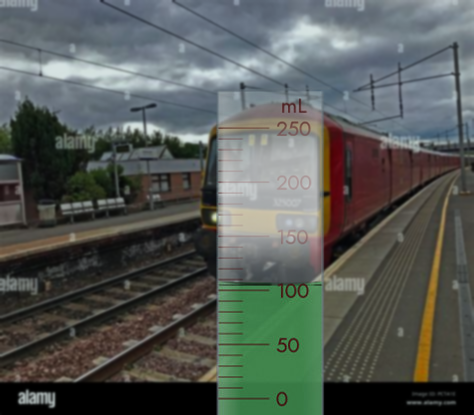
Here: 105
